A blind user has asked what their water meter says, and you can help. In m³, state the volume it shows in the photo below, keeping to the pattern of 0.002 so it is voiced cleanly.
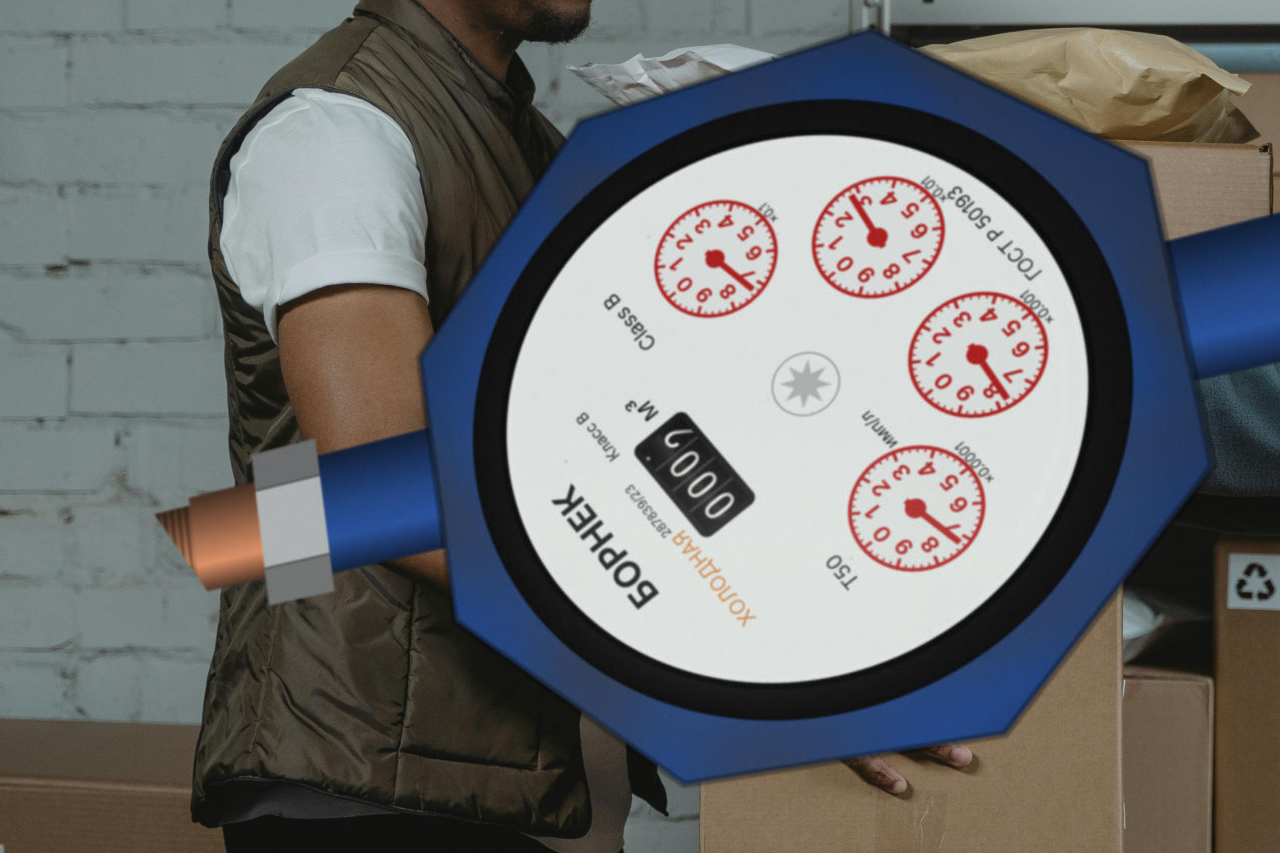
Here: 1.7277
